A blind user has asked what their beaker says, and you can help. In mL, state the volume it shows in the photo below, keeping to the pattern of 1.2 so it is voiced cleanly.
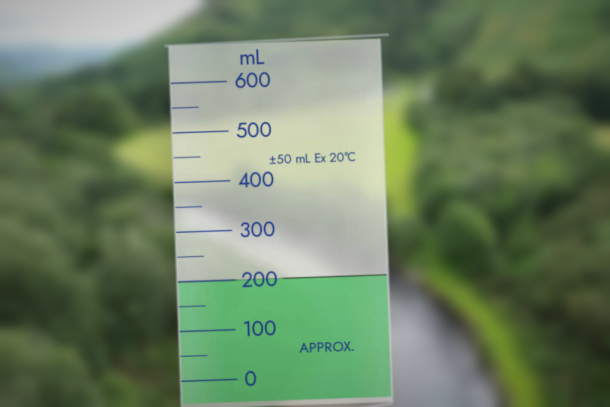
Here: 200
